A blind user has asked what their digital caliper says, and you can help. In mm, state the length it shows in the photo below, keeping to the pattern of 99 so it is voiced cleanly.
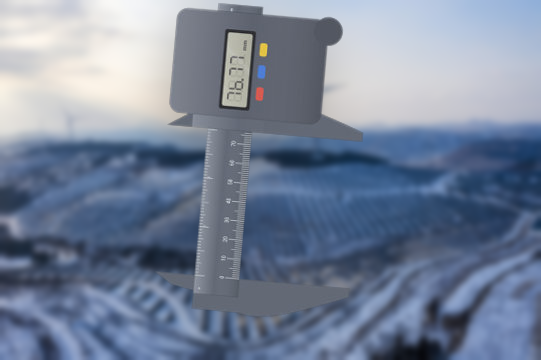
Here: 76.77
